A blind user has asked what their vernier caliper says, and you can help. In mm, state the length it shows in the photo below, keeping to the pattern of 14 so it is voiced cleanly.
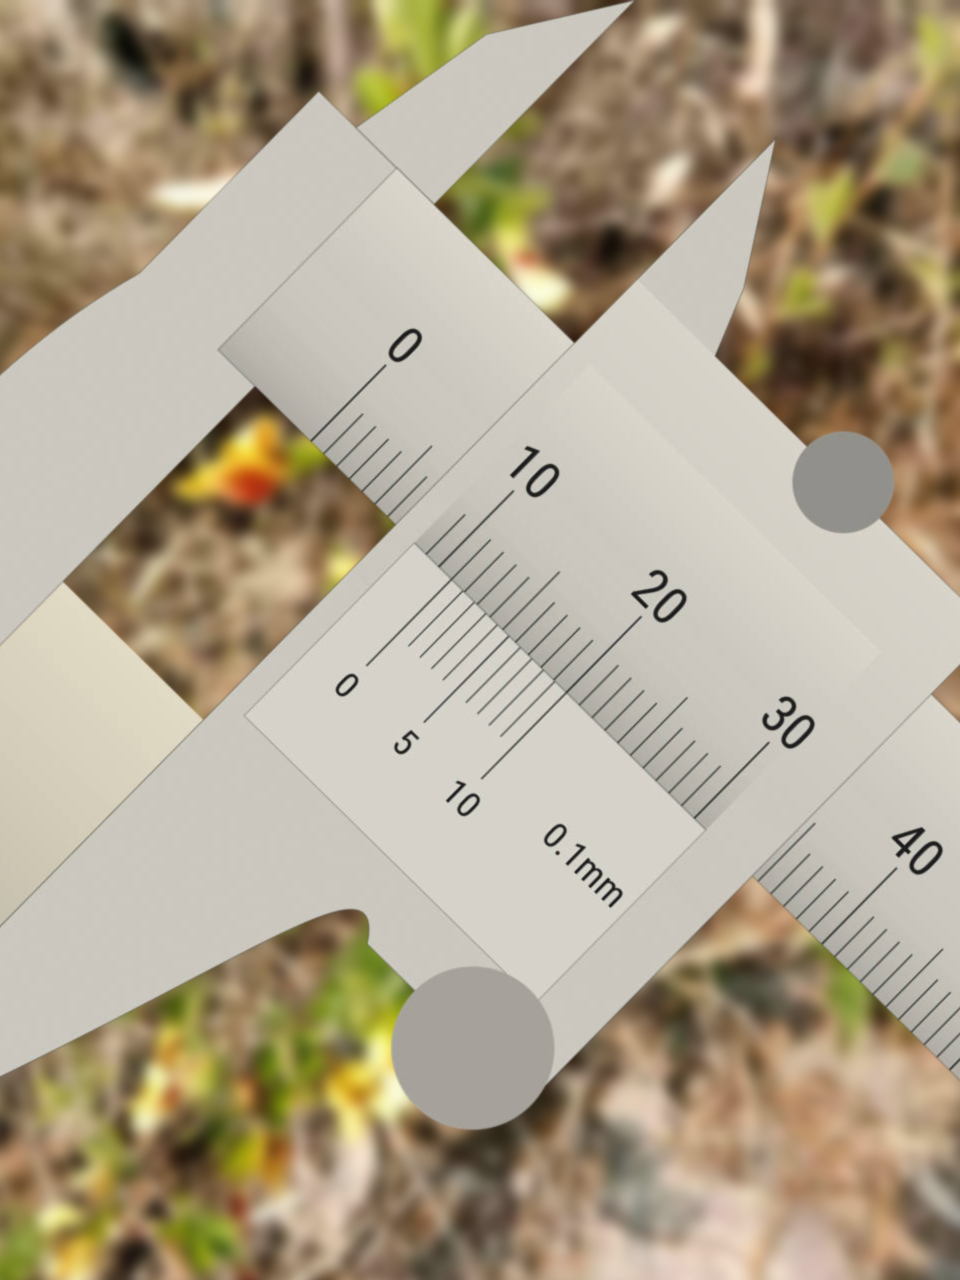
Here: 11.0
